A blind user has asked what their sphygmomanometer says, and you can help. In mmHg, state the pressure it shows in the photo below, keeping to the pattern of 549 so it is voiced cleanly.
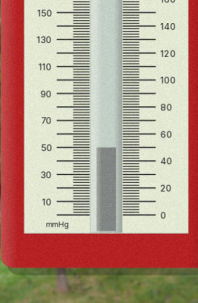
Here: 50
